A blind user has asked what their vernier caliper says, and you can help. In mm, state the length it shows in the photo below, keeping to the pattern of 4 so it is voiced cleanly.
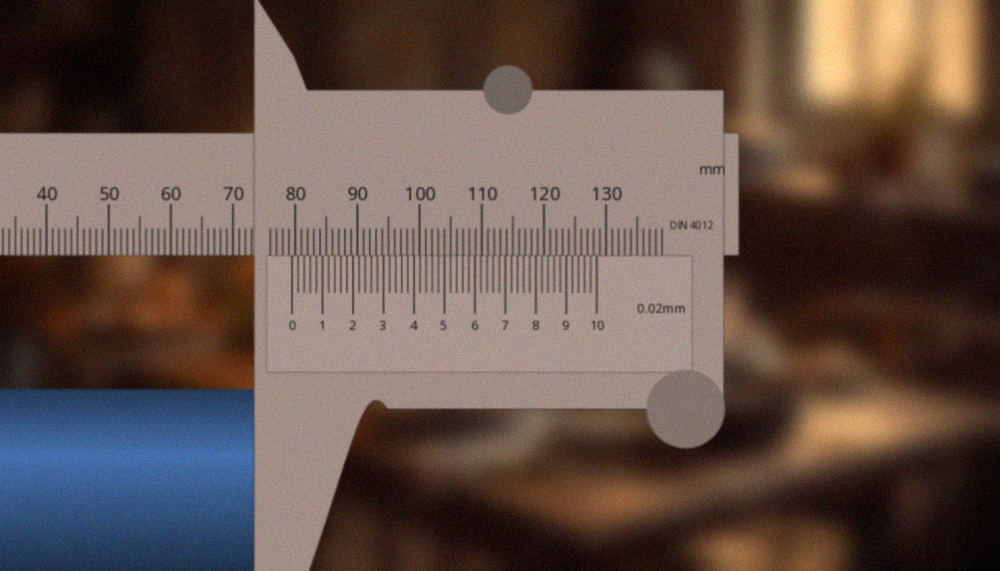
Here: 79.5
